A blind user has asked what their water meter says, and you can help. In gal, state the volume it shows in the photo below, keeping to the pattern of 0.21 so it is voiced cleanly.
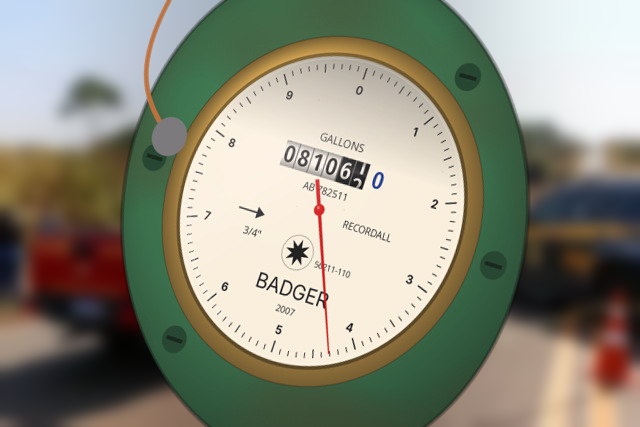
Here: 810614.3
